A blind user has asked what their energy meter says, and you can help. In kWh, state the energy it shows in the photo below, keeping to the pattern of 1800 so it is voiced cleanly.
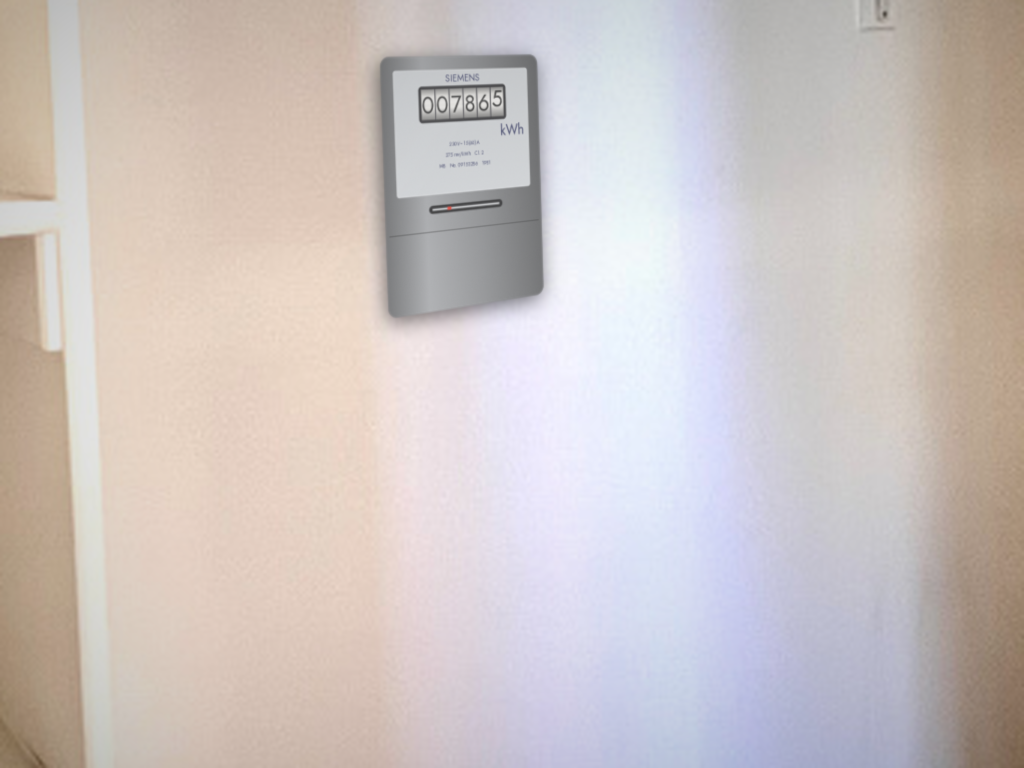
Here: 7865
